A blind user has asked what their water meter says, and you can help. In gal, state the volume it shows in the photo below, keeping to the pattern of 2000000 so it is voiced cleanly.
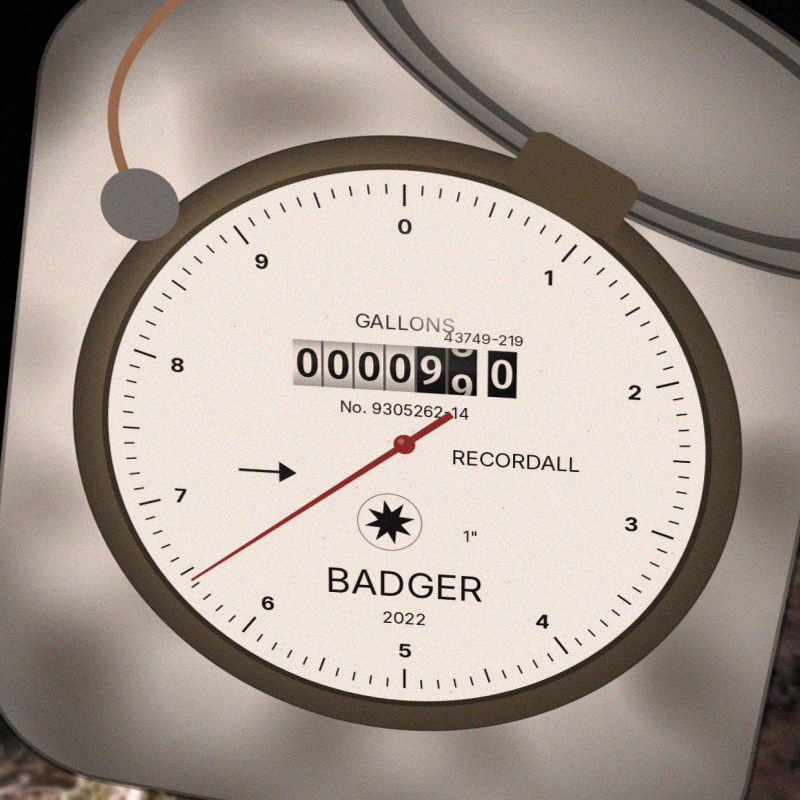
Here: 986.4
